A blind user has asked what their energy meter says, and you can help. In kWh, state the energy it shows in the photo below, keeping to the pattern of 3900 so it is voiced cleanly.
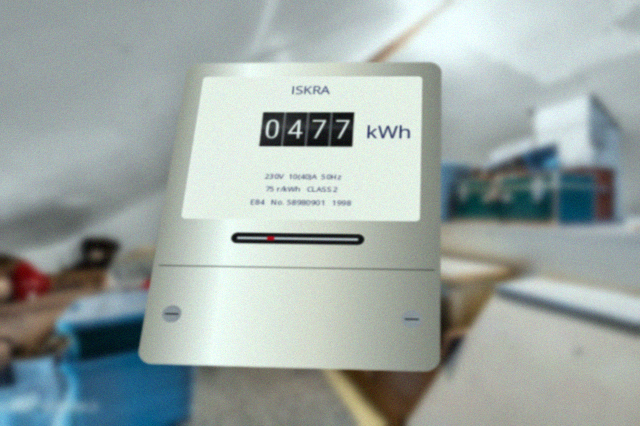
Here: 477
